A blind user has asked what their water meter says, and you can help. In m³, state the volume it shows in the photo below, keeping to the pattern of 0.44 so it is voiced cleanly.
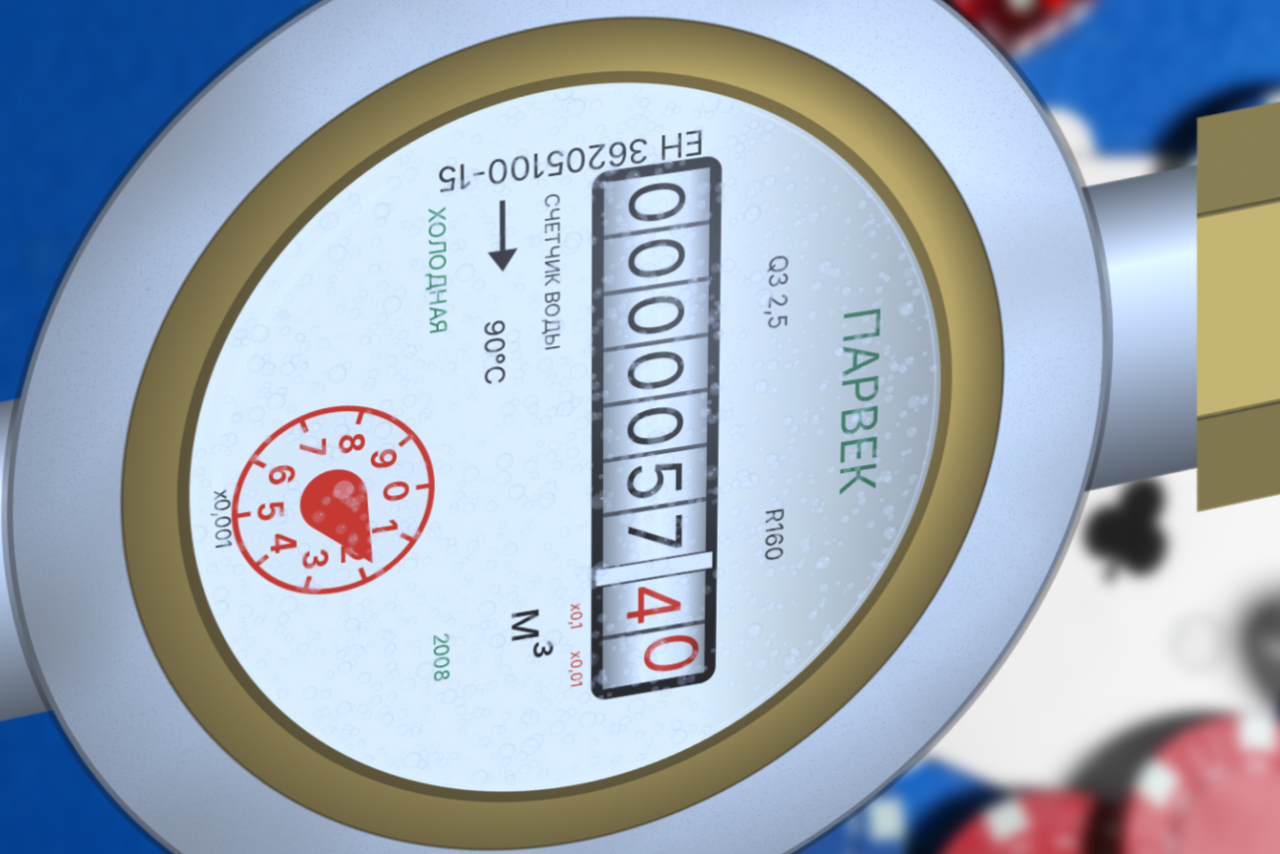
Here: 57.401
